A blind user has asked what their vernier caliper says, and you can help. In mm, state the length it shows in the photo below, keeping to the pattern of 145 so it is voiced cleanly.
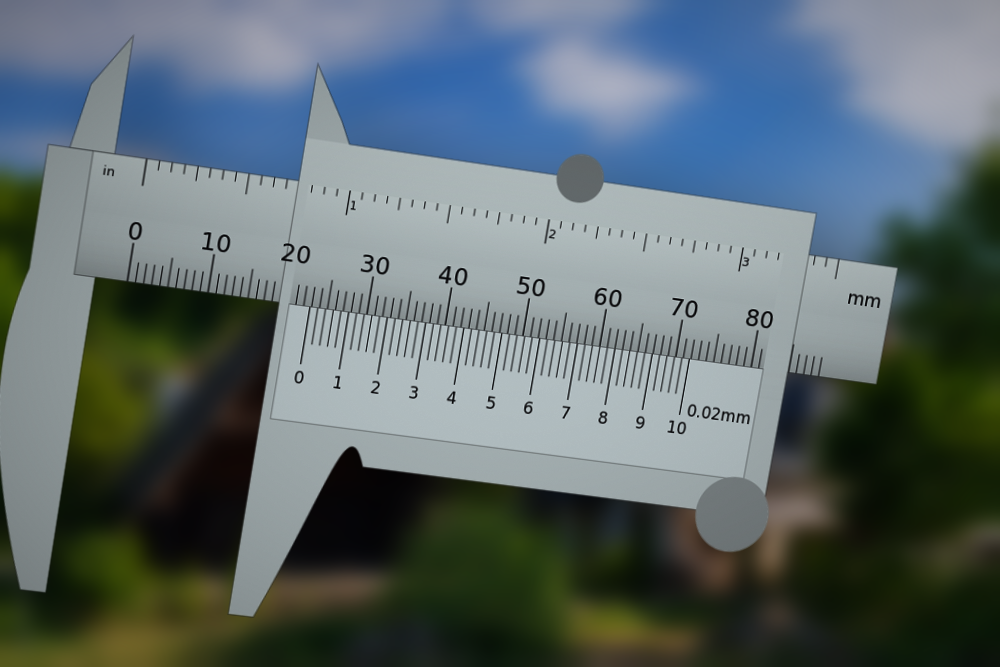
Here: 22.8
